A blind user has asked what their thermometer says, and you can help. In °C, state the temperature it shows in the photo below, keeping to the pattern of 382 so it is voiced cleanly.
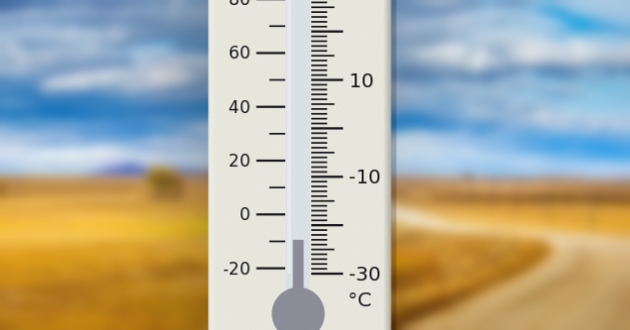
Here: -23
